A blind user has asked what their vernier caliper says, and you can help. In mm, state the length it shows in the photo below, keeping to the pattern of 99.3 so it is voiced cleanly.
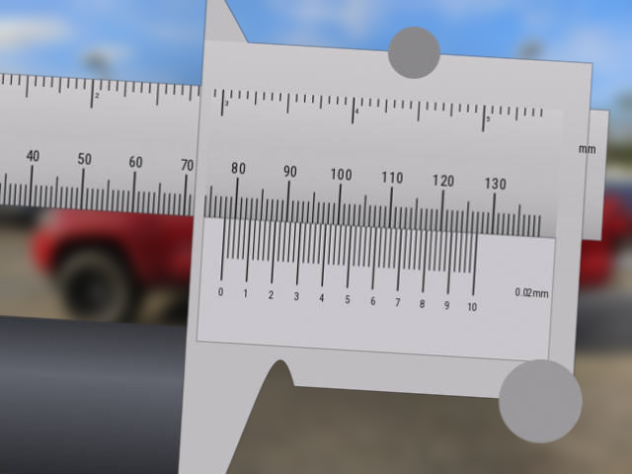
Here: 78.0
